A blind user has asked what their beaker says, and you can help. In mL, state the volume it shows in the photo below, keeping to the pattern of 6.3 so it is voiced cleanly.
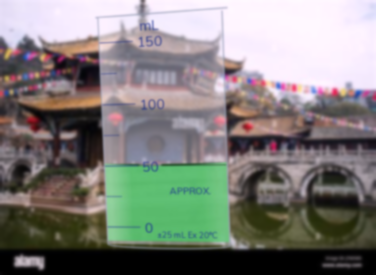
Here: 50
